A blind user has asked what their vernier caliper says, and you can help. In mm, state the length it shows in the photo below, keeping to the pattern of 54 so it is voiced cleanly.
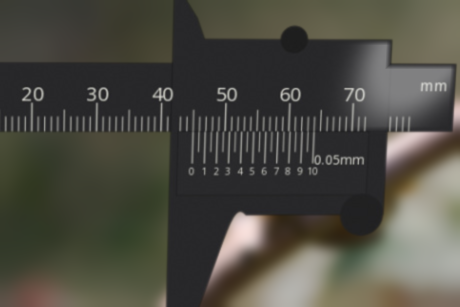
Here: 45.0
